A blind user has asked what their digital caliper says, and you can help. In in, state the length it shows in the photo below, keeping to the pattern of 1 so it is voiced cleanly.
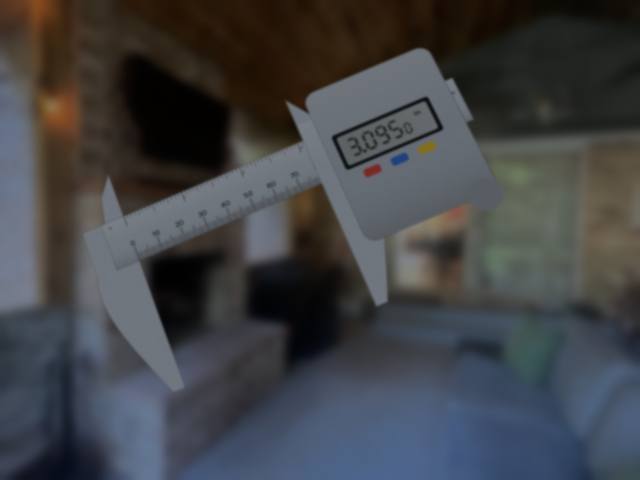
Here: 3.0950
